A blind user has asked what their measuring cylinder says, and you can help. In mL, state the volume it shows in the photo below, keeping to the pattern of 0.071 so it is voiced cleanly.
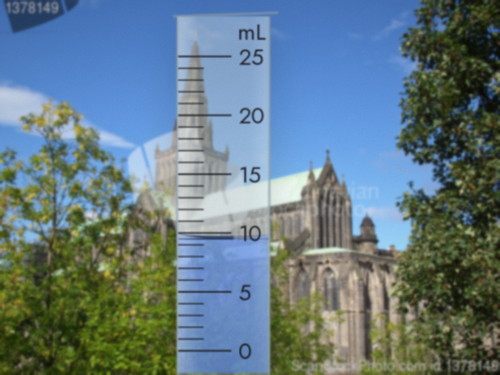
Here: 9.5
